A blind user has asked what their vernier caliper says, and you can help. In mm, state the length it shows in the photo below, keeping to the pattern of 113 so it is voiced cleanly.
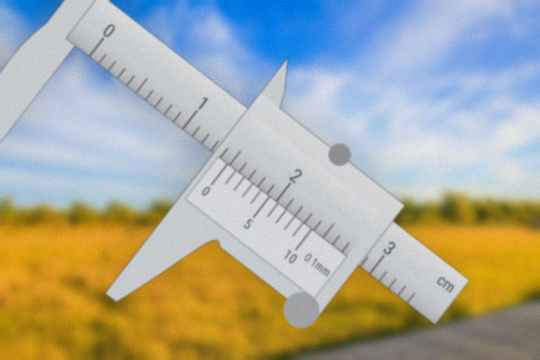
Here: 14.8
